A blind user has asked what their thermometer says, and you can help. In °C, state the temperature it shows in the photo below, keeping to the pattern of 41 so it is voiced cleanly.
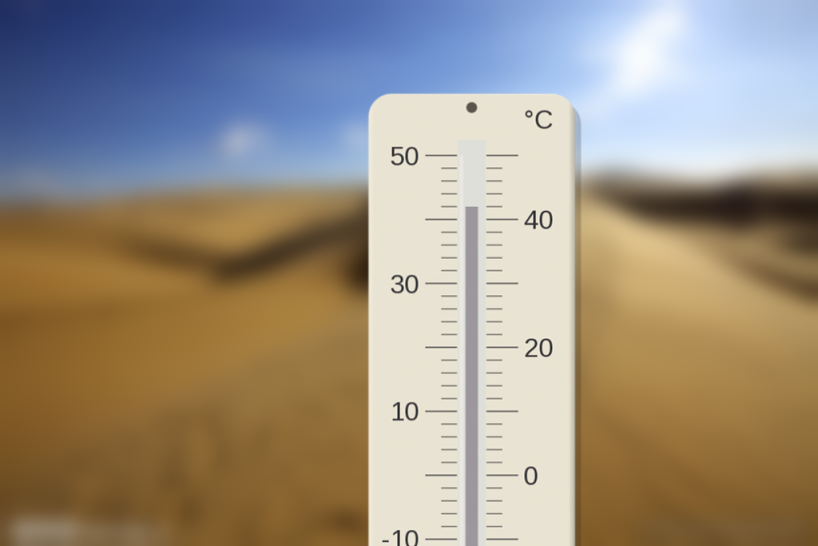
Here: 42
